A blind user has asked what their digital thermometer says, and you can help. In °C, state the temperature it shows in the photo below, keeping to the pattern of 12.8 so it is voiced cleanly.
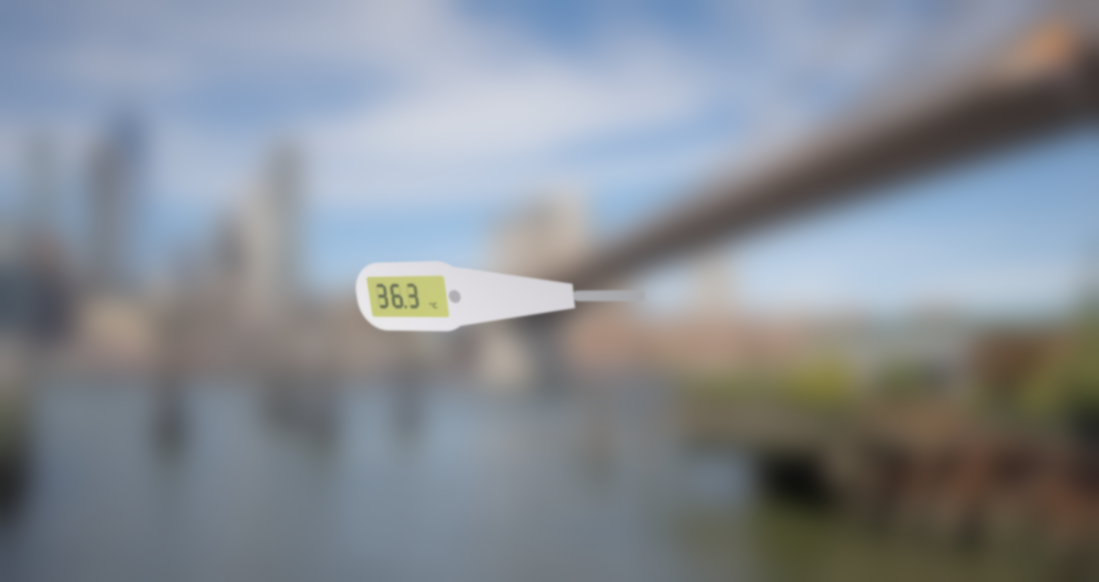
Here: 36.3
